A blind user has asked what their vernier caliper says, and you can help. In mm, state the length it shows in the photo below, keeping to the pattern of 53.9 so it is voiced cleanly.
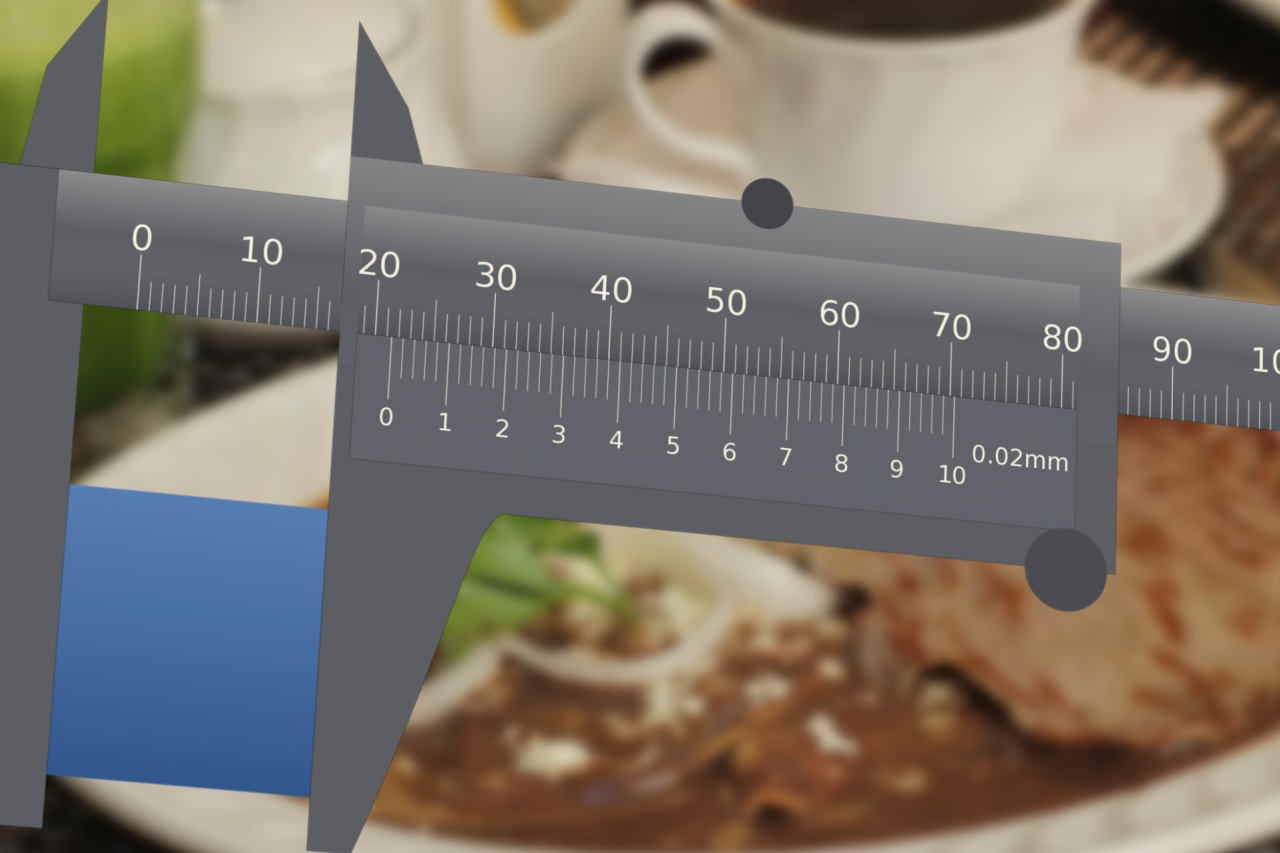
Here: 21.4
